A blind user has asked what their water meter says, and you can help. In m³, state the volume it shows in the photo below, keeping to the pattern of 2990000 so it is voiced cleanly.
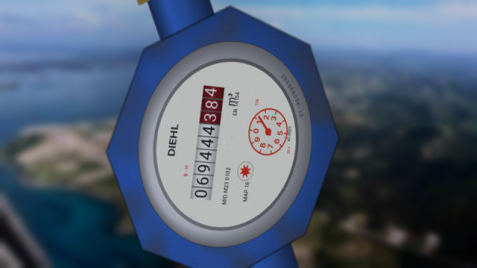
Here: 69444.3841
